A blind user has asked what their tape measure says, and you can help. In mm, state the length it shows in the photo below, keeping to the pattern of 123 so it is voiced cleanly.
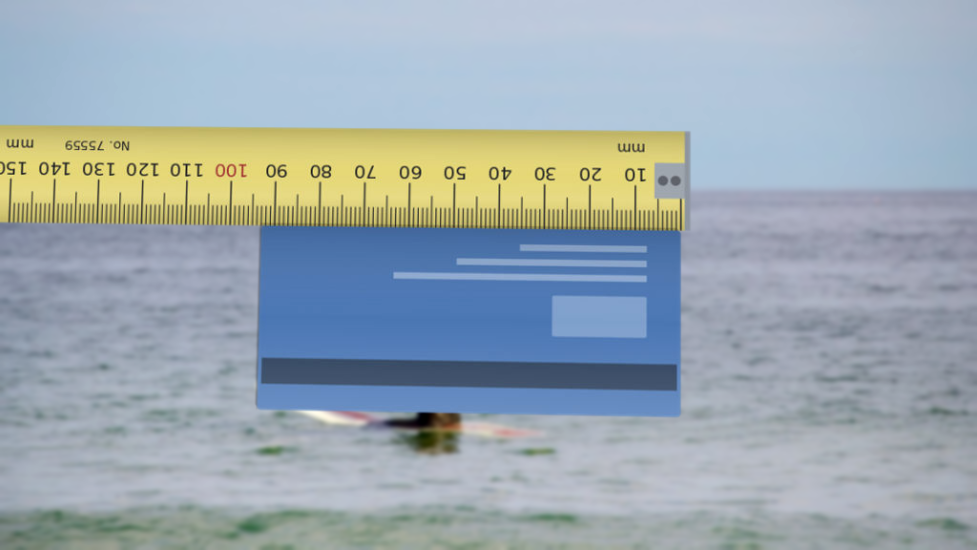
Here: 93
